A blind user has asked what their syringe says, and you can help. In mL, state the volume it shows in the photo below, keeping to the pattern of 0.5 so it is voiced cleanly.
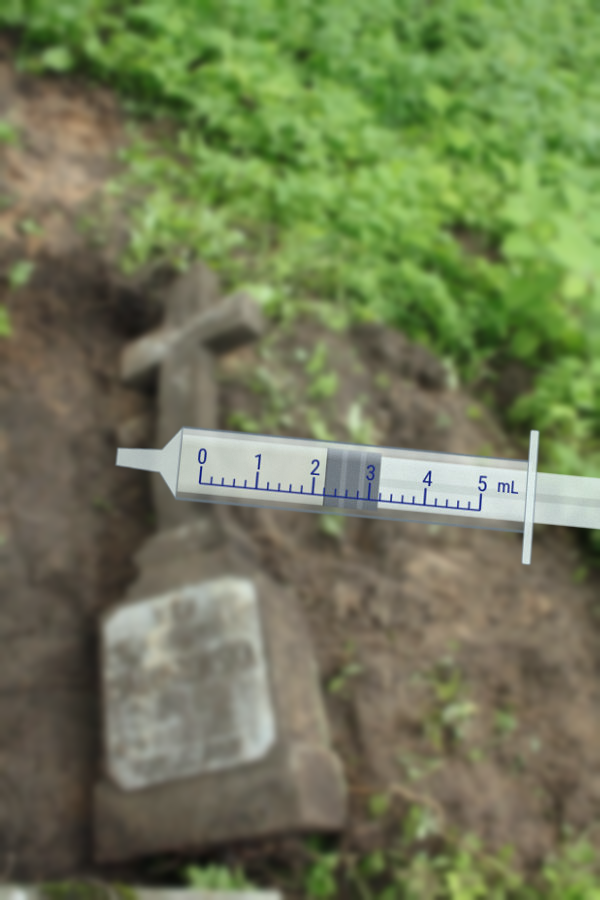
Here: 2.2
